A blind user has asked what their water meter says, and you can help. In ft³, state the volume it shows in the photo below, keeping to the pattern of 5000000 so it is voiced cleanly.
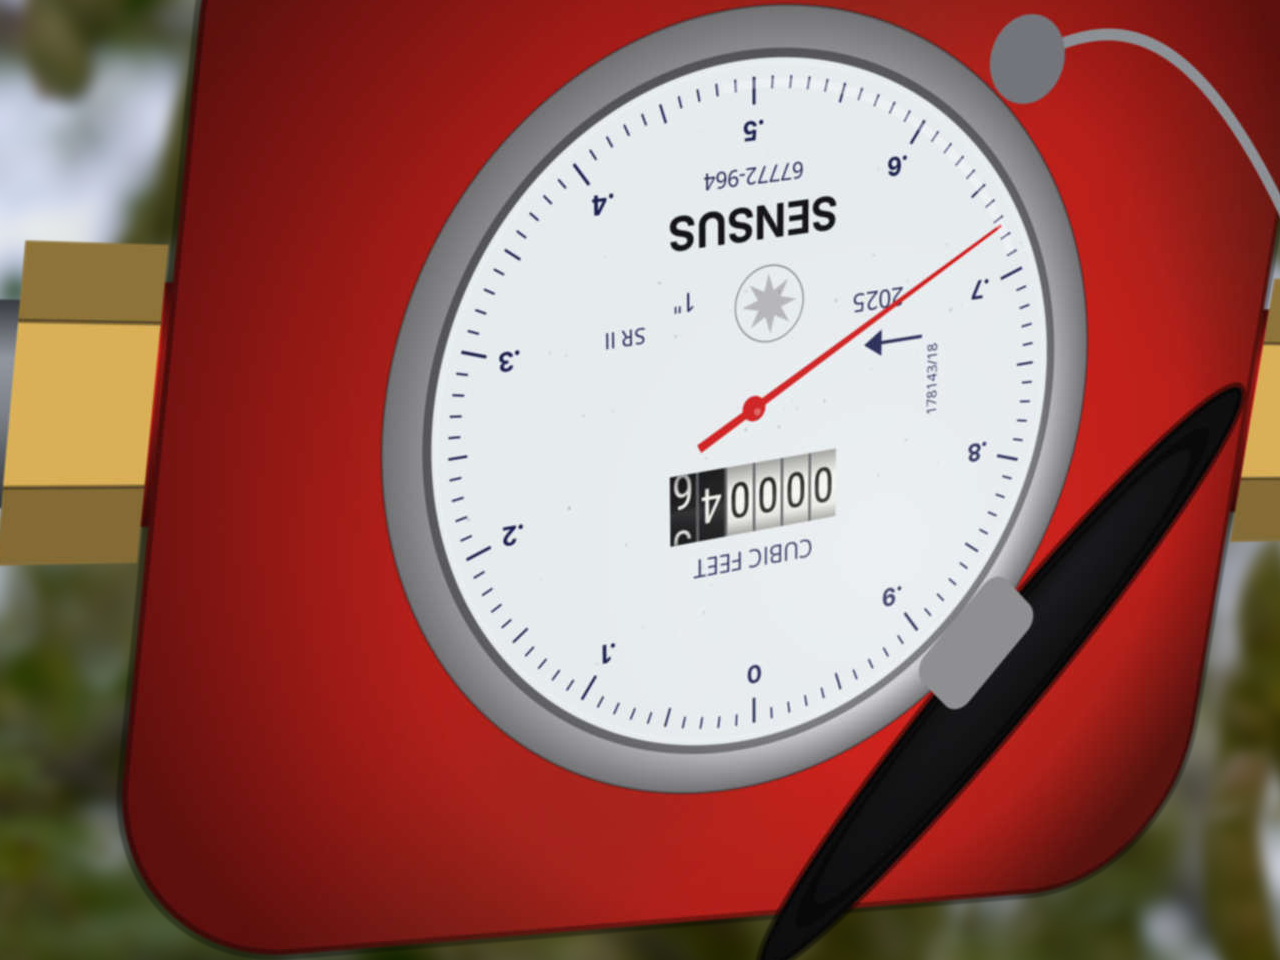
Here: 45.67
